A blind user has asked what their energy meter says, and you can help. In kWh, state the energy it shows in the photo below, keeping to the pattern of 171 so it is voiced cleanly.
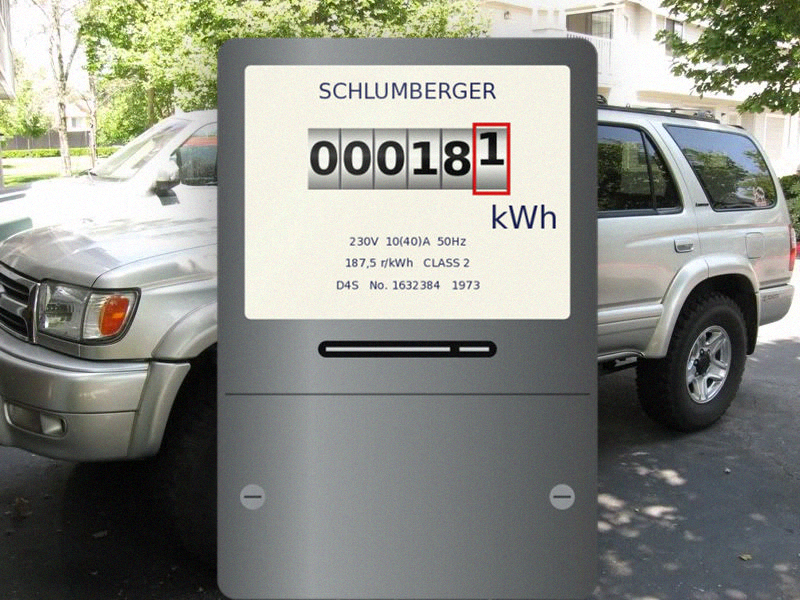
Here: 18.1
